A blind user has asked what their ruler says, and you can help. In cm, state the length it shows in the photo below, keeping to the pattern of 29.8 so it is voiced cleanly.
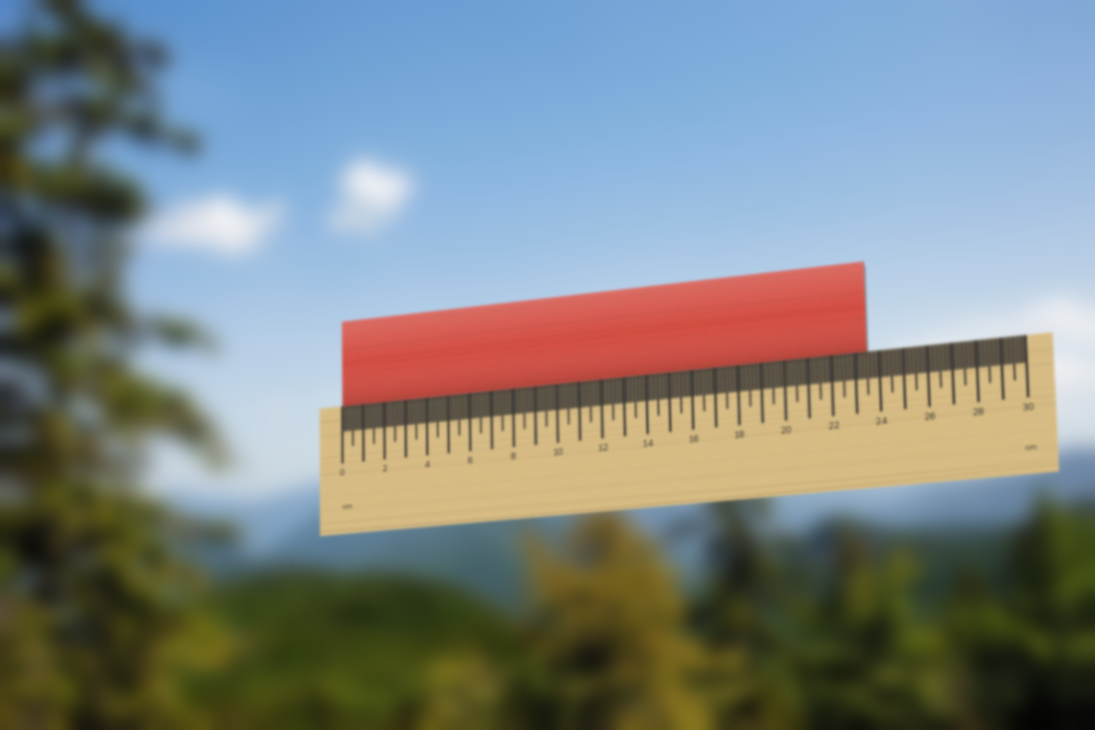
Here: 23.5
